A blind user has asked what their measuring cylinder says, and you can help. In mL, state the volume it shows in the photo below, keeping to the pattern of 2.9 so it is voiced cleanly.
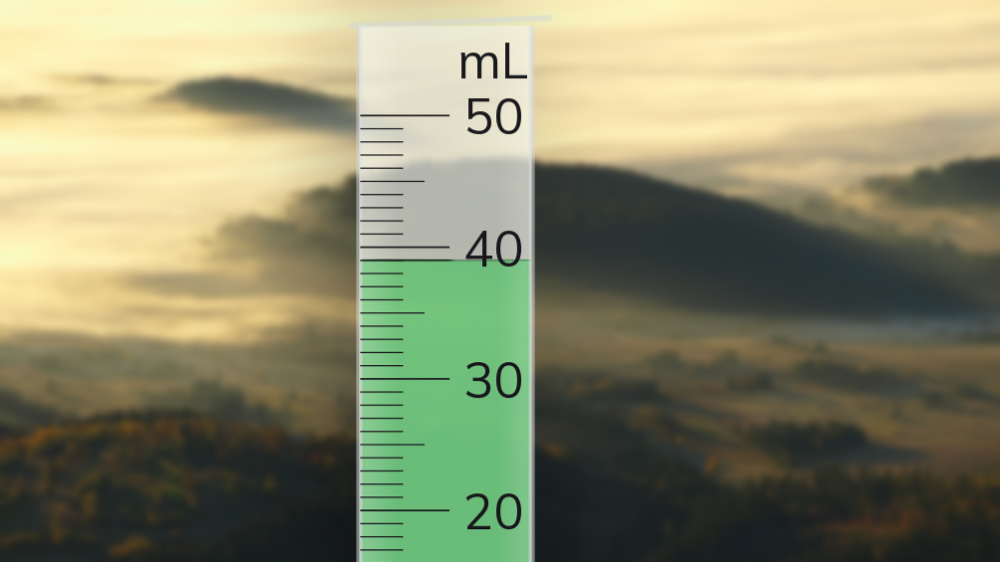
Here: 39
